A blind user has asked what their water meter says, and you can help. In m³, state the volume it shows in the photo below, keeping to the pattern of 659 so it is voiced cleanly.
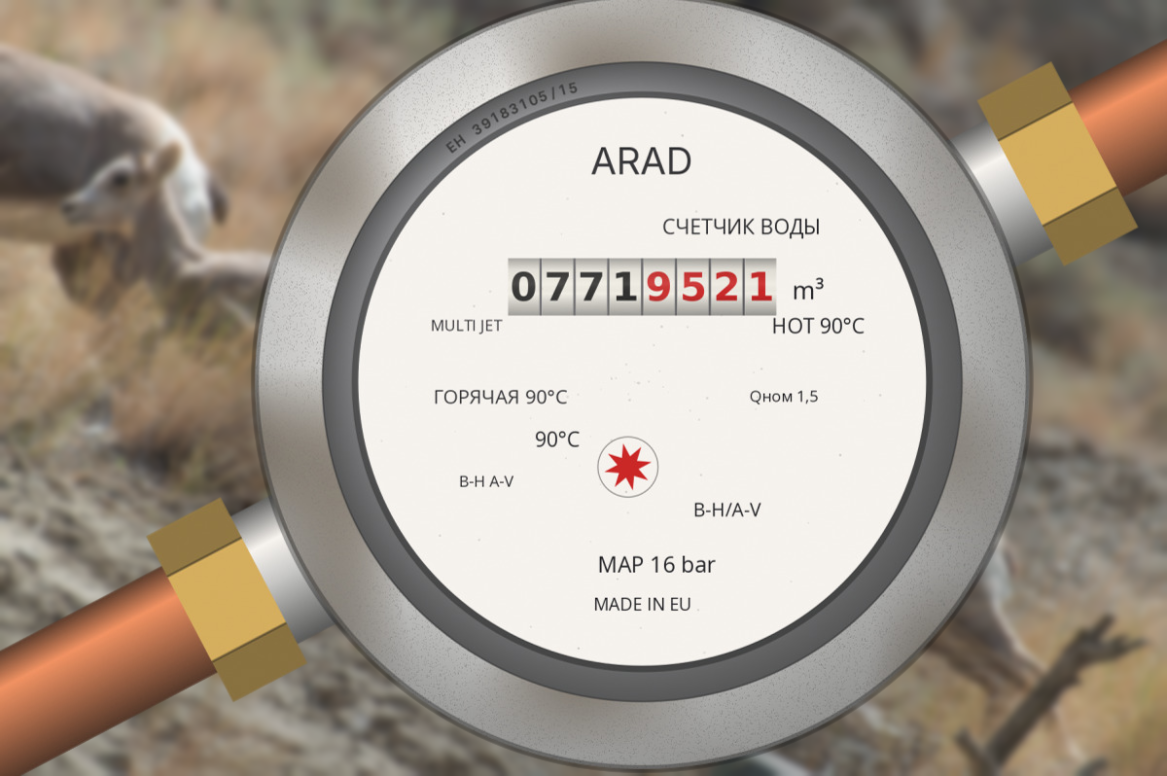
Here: 771.9521
